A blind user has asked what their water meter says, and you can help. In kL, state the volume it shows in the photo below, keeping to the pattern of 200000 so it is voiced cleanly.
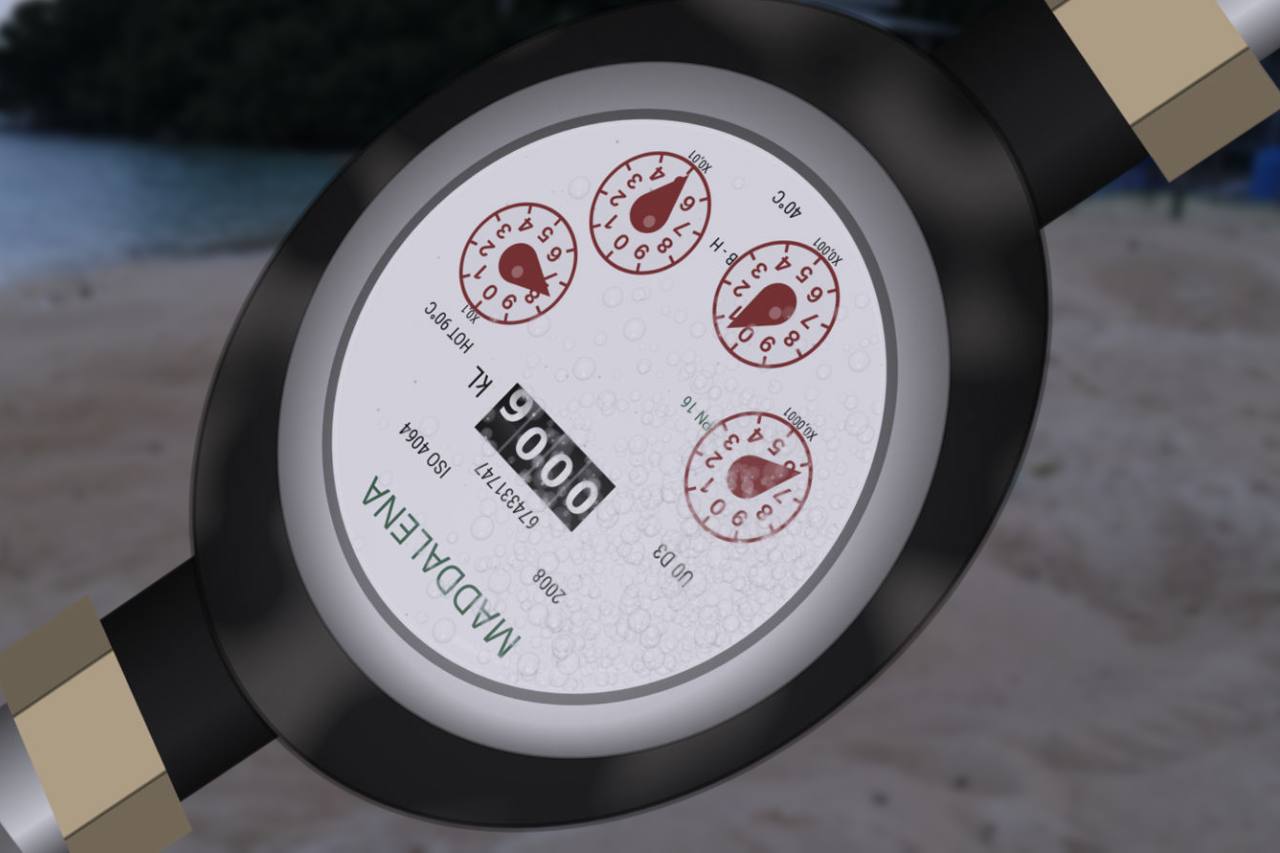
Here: 5.7506
